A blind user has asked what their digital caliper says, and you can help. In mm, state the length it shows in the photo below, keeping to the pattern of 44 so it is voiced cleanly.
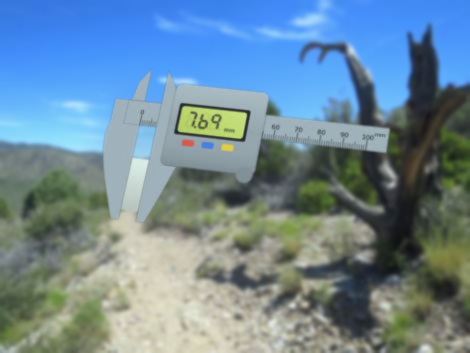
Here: 7.69
